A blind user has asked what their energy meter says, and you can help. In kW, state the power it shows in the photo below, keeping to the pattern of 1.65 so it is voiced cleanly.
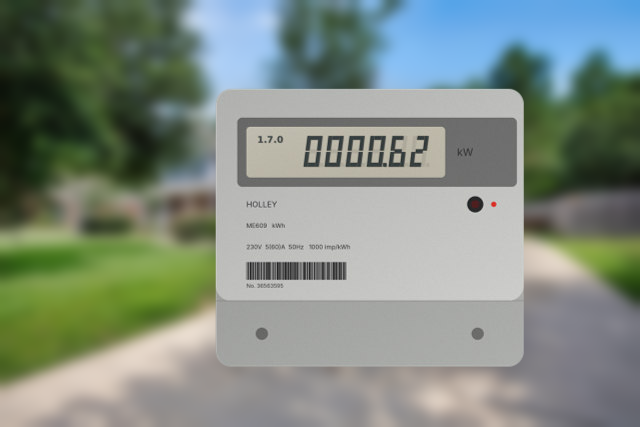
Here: 0.62
